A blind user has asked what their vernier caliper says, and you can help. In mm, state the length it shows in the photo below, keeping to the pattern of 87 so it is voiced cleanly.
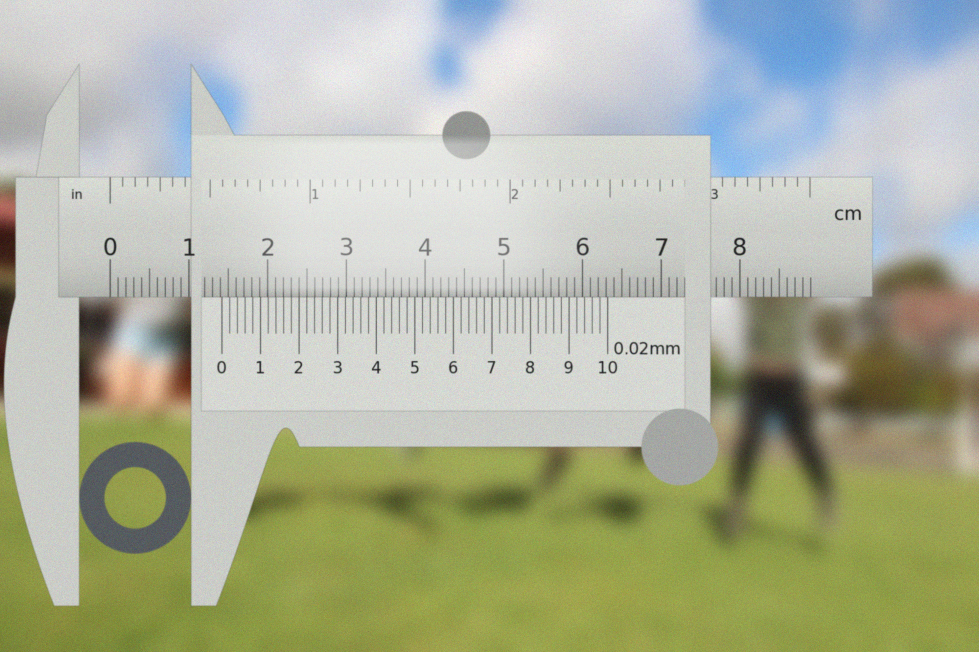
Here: 14.2
